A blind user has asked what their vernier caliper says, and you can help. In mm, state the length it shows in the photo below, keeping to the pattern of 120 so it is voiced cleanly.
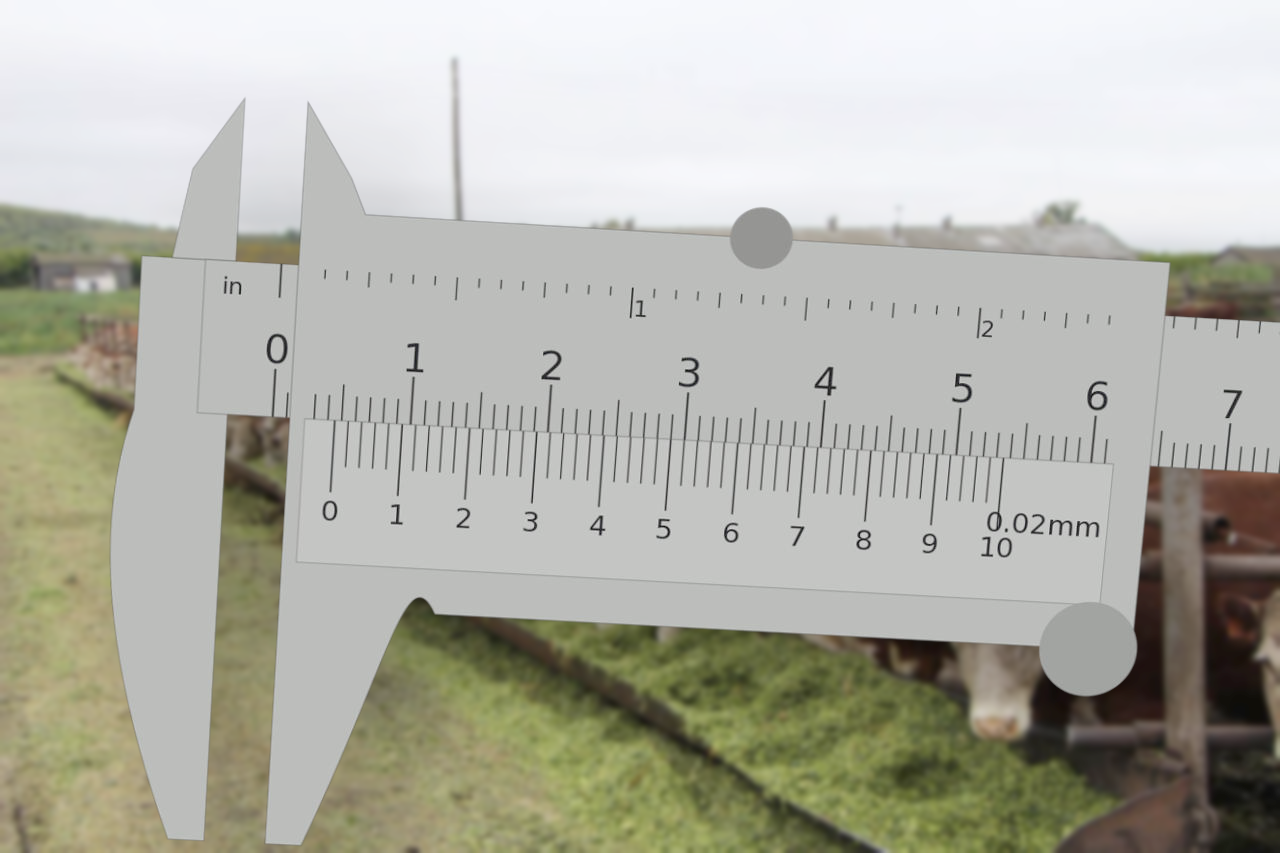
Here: 4.5
